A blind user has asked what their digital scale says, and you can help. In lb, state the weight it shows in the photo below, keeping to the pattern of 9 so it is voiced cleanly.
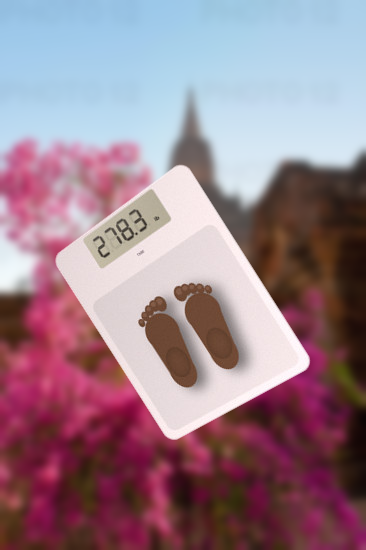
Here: 278.3
